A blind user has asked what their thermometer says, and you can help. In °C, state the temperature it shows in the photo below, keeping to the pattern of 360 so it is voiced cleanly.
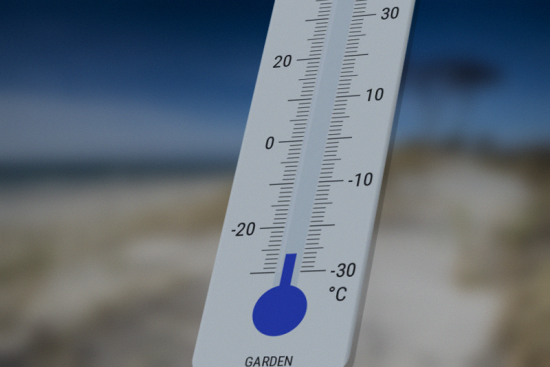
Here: -26
